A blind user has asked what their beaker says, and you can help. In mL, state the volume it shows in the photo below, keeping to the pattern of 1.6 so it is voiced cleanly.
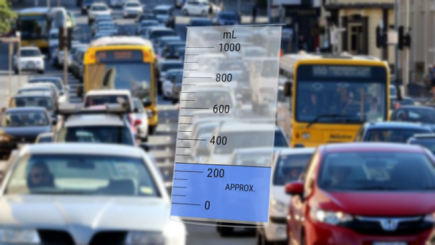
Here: 250
